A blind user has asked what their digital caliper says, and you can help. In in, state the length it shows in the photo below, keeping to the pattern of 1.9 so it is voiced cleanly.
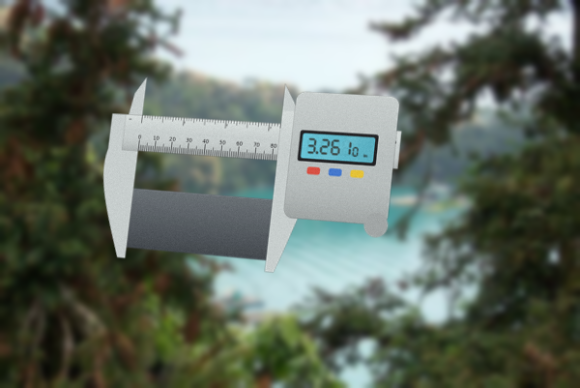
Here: 3.2610
